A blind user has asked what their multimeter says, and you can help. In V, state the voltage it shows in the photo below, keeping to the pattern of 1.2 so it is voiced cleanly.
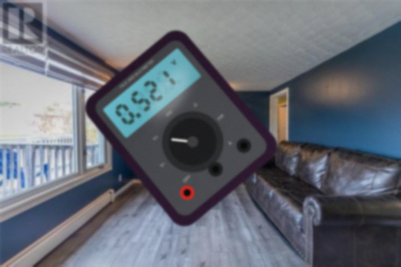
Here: 0.521
